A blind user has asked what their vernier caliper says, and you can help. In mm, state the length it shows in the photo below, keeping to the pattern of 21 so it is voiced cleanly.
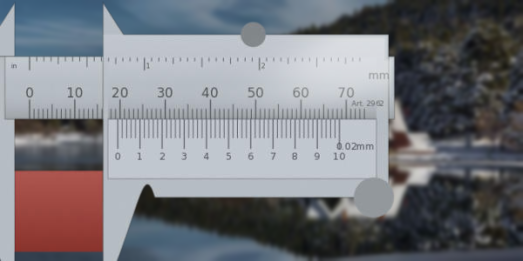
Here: 19.5
